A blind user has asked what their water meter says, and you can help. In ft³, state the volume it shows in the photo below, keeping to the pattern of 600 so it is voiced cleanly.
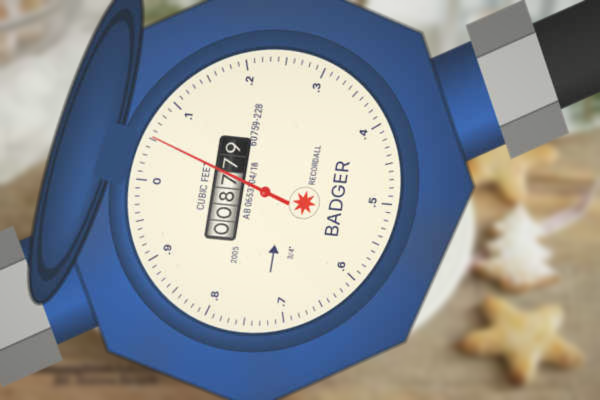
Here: 8779.05
